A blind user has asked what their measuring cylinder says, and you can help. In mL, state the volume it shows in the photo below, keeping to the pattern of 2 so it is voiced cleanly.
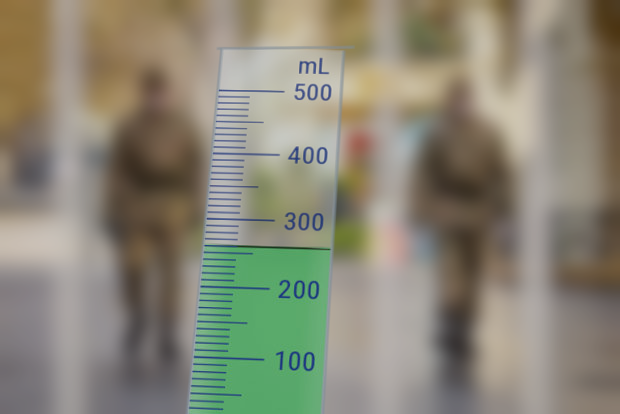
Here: 260
